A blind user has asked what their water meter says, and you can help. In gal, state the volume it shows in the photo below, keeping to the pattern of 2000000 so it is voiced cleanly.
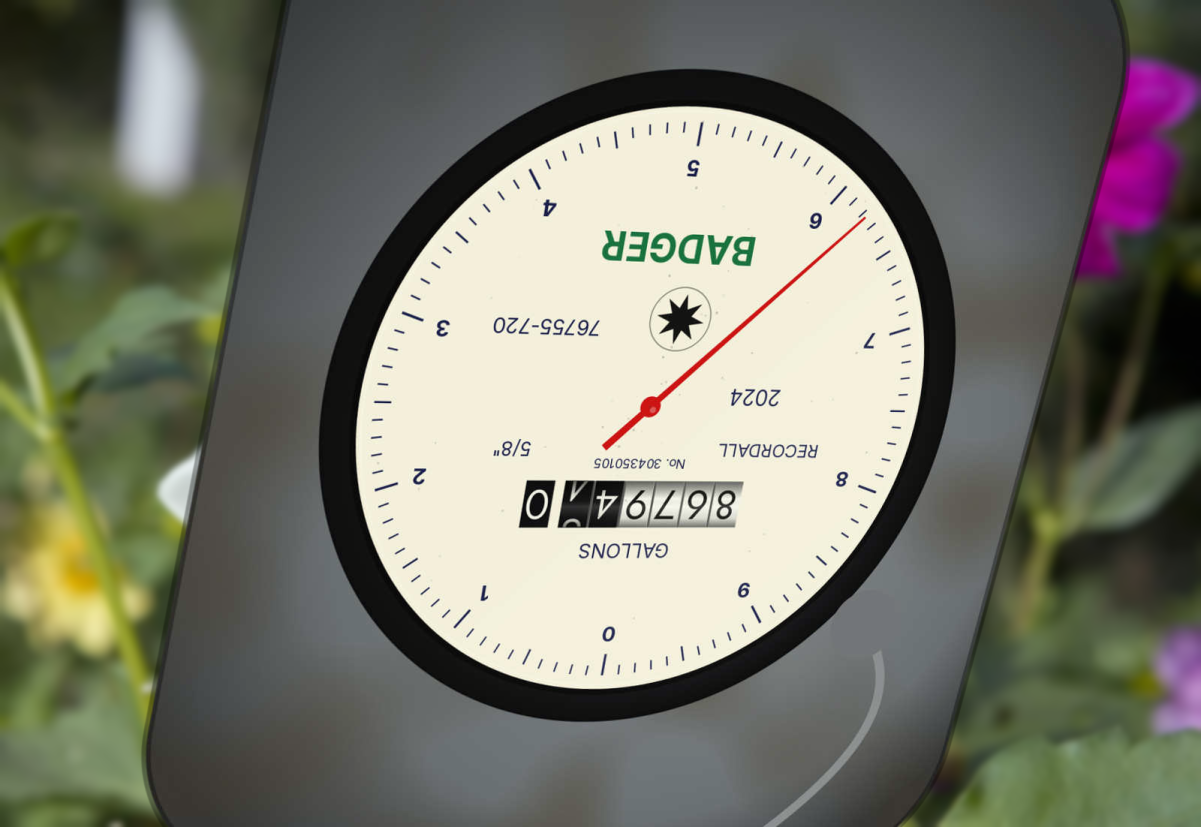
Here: 8679436.2
